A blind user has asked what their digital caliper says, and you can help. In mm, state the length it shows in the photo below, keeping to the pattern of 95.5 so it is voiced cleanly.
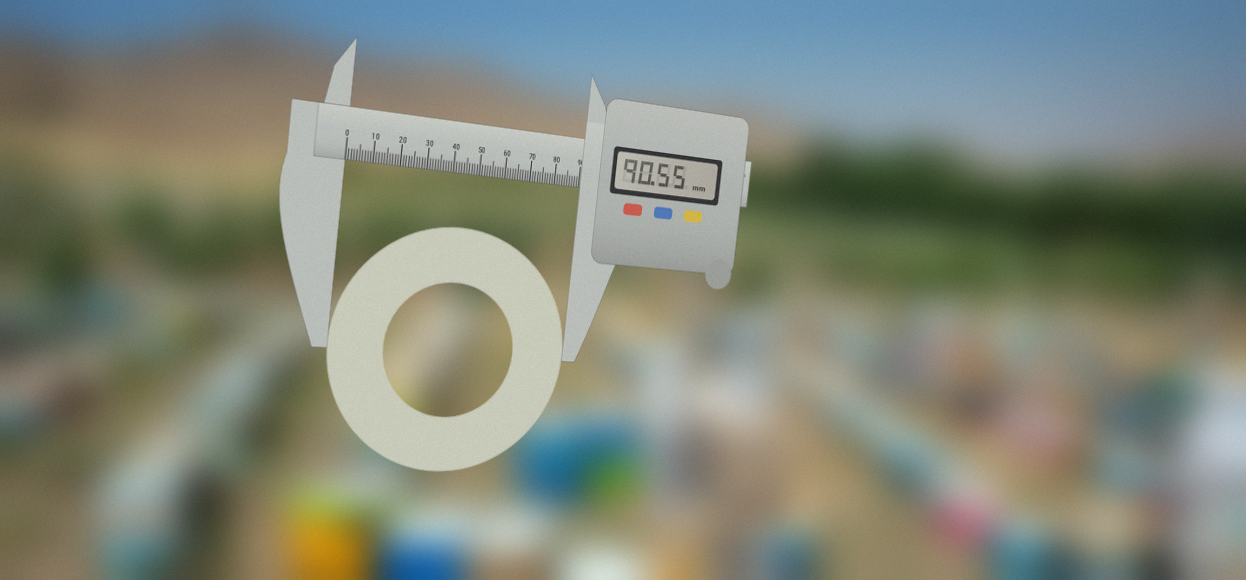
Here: 90.55
